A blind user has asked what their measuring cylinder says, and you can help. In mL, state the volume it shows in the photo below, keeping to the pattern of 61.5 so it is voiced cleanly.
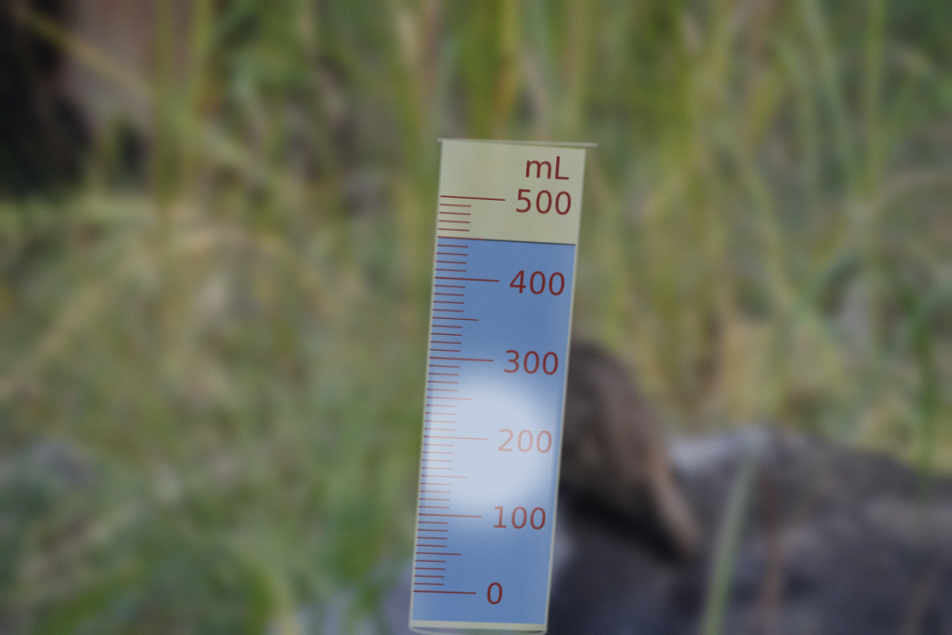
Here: 450
